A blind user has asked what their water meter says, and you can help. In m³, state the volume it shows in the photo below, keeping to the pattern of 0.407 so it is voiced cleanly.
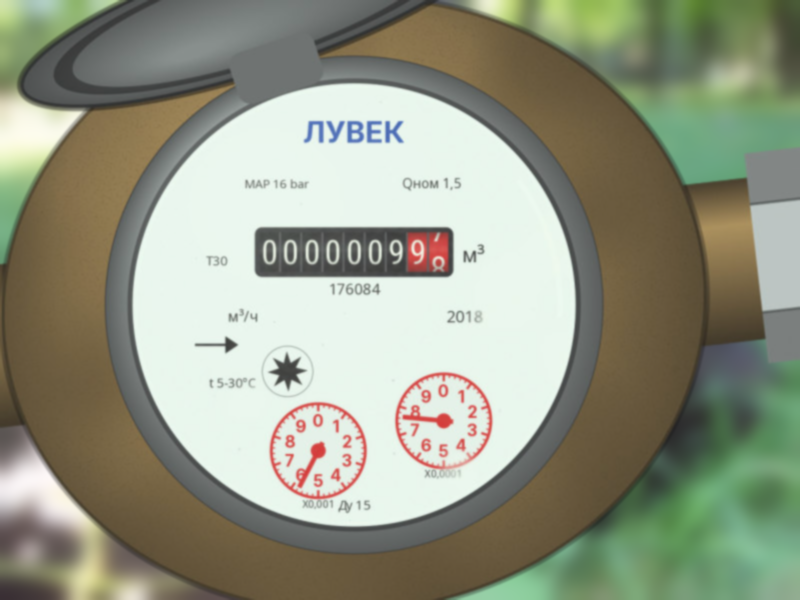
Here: 9.9757
